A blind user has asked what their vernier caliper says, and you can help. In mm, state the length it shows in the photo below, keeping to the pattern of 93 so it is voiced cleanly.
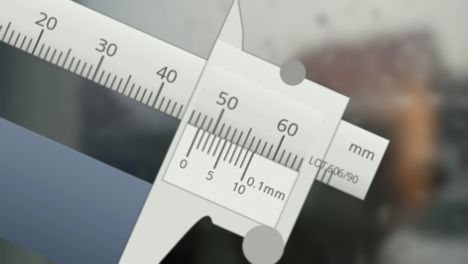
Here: 47.8
